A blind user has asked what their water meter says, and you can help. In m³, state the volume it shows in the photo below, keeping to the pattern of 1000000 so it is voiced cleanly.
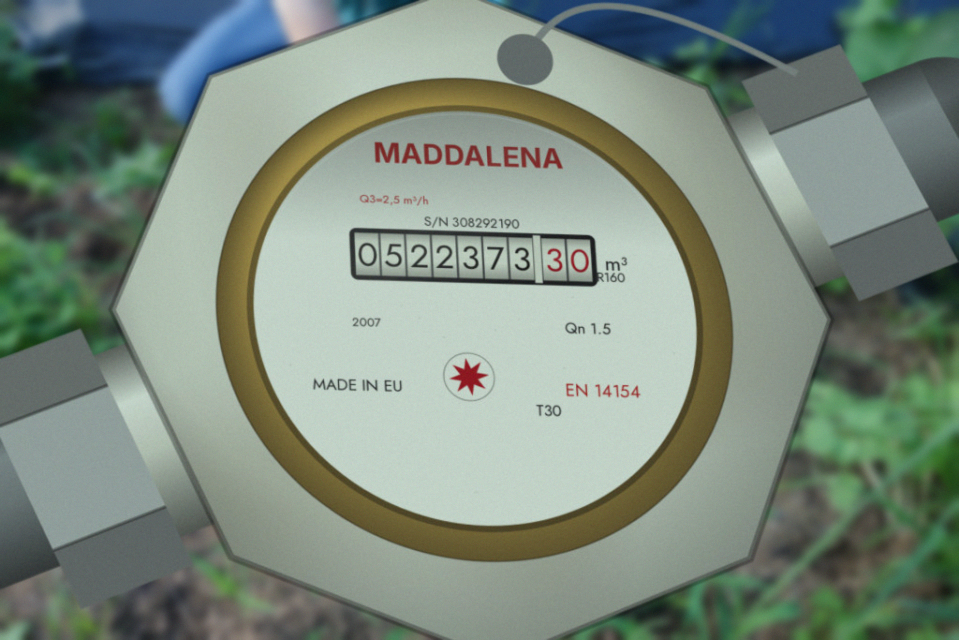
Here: 522373.30
